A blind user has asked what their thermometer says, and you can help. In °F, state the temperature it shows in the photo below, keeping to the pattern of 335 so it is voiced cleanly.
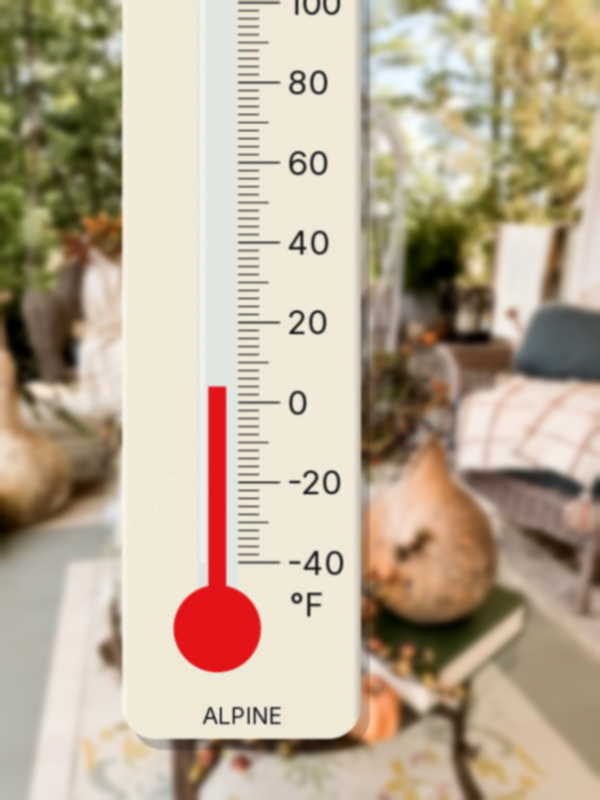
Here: 4
